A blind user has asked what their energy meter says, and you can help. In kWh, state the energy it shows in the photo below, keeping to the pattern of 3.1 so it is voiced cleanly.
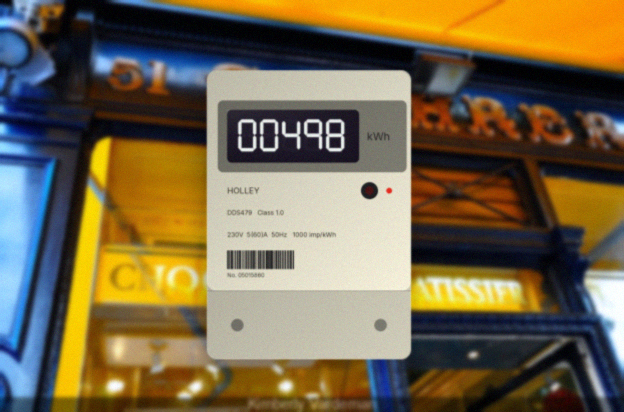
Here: 498
